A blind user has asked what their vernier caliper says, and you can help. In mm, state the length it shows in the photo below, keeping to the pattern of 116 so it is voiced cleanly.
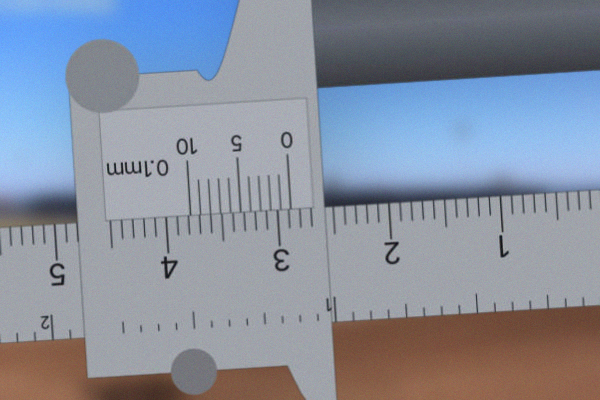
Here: 28.8
